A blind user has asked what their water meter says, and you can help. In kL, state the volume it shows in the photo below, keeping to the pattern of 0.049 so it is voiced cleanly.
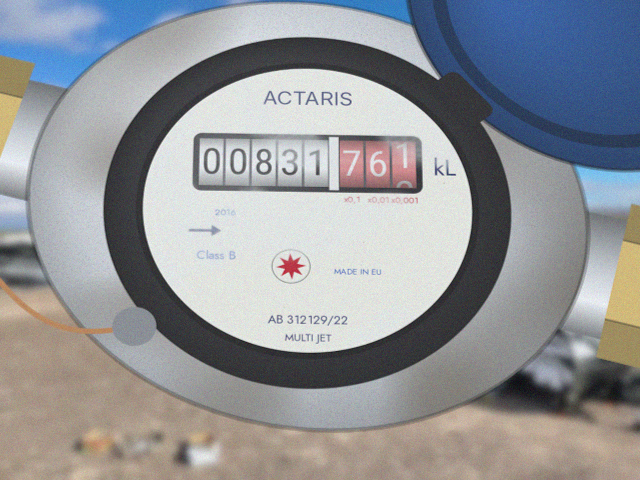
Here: 831.761
